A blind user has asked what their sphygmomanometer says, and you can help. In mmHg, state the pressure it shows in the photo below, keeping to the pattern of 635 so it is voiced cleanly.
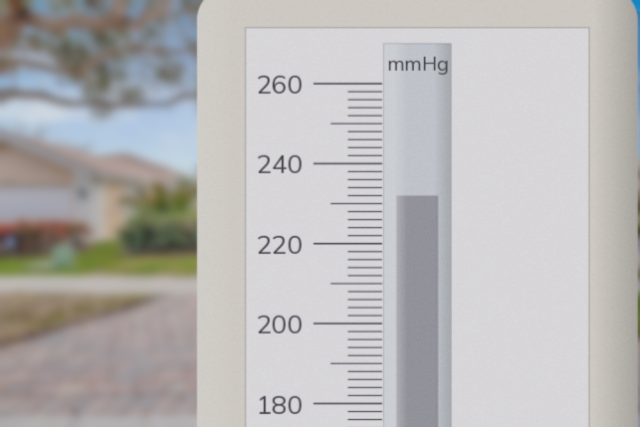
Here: 232
